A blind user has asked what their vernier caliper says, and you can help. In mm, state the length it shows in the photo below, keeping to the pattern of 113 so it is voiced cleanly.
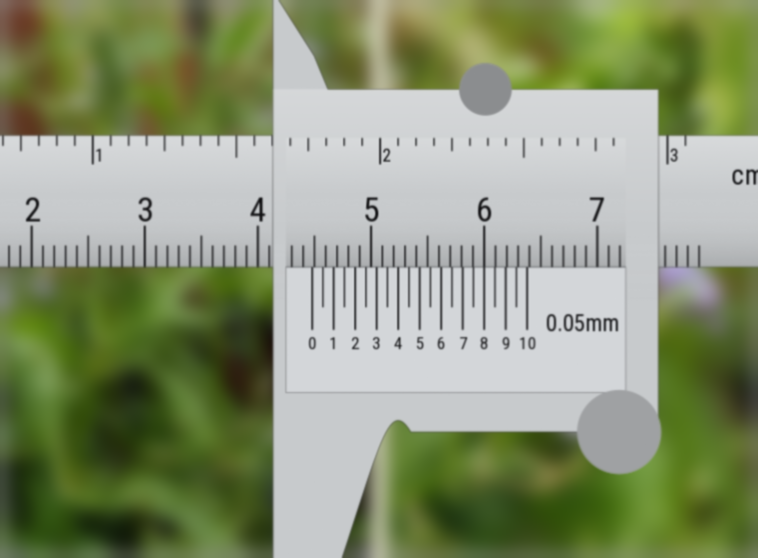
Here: 44.8
